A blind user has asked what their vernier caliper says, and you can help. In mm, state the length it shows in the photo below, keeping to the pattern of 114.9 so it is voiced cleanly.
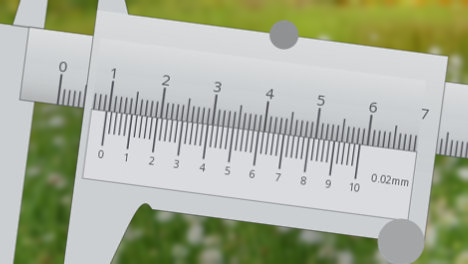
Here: 9.5
